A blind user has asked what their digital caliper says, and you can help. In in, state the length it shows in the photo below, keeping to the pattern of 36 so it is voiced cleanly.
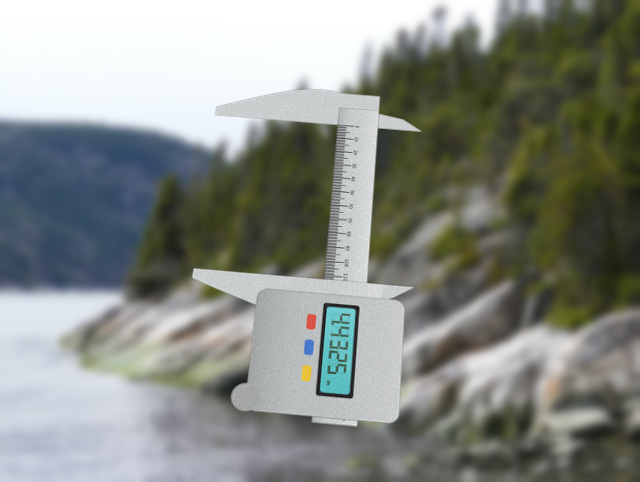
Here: 4.4325
